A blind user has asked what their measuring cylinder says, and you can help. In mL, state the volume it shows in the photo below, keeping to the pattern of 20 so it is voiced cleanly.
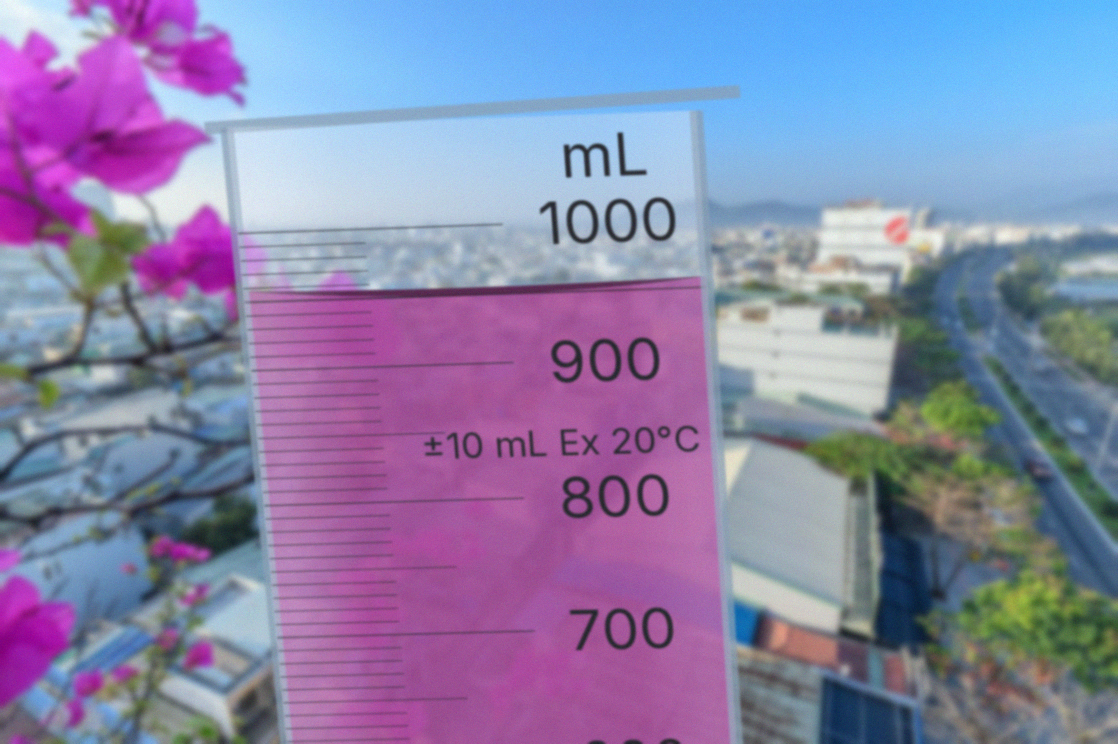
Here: 950
